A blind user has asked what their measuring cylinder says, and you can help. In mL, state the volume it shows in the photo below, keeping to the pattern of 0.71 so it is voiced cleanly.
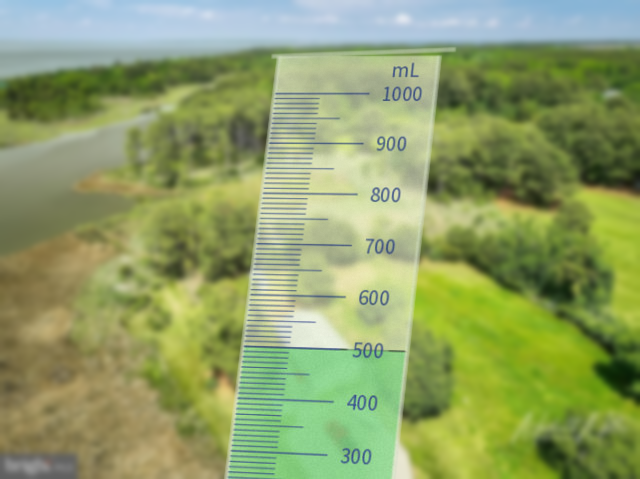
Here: 500
